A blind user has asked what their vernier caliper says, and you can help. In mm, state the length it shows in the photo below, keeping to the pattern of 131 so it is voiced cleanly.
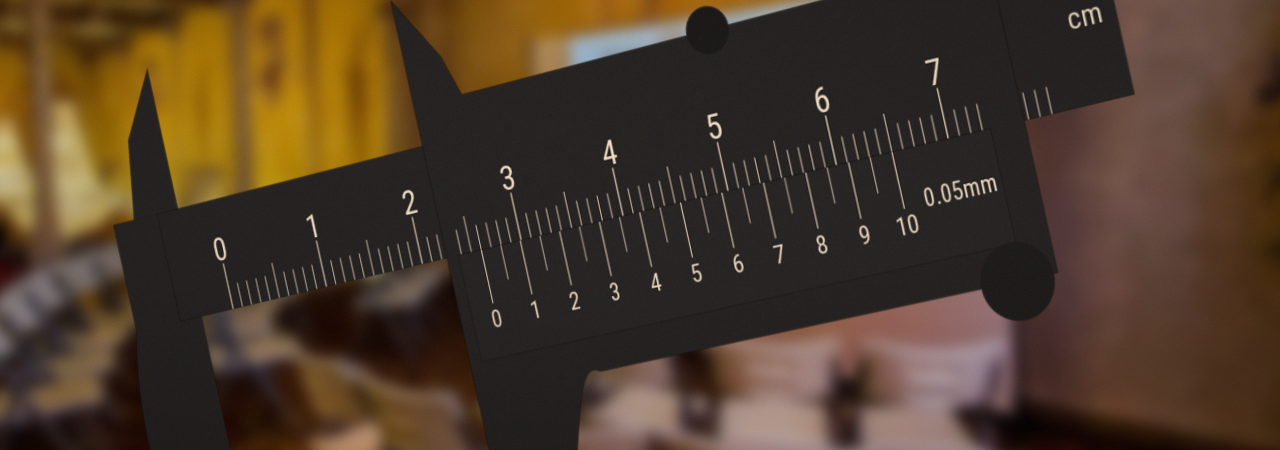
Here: 26.0
